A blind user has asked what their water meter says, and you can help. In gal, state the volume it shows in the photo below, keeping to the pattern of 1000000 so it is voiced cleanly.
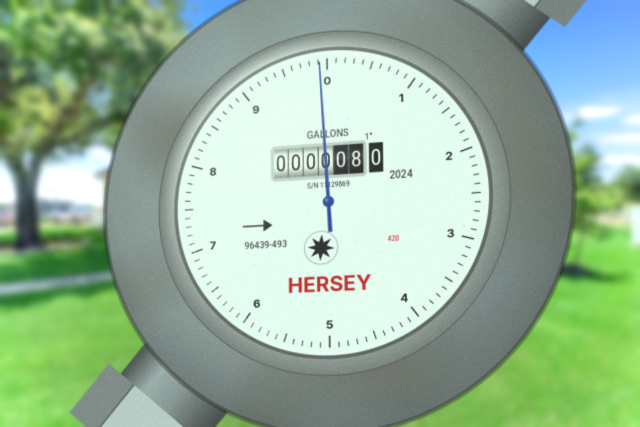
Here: 79.9
